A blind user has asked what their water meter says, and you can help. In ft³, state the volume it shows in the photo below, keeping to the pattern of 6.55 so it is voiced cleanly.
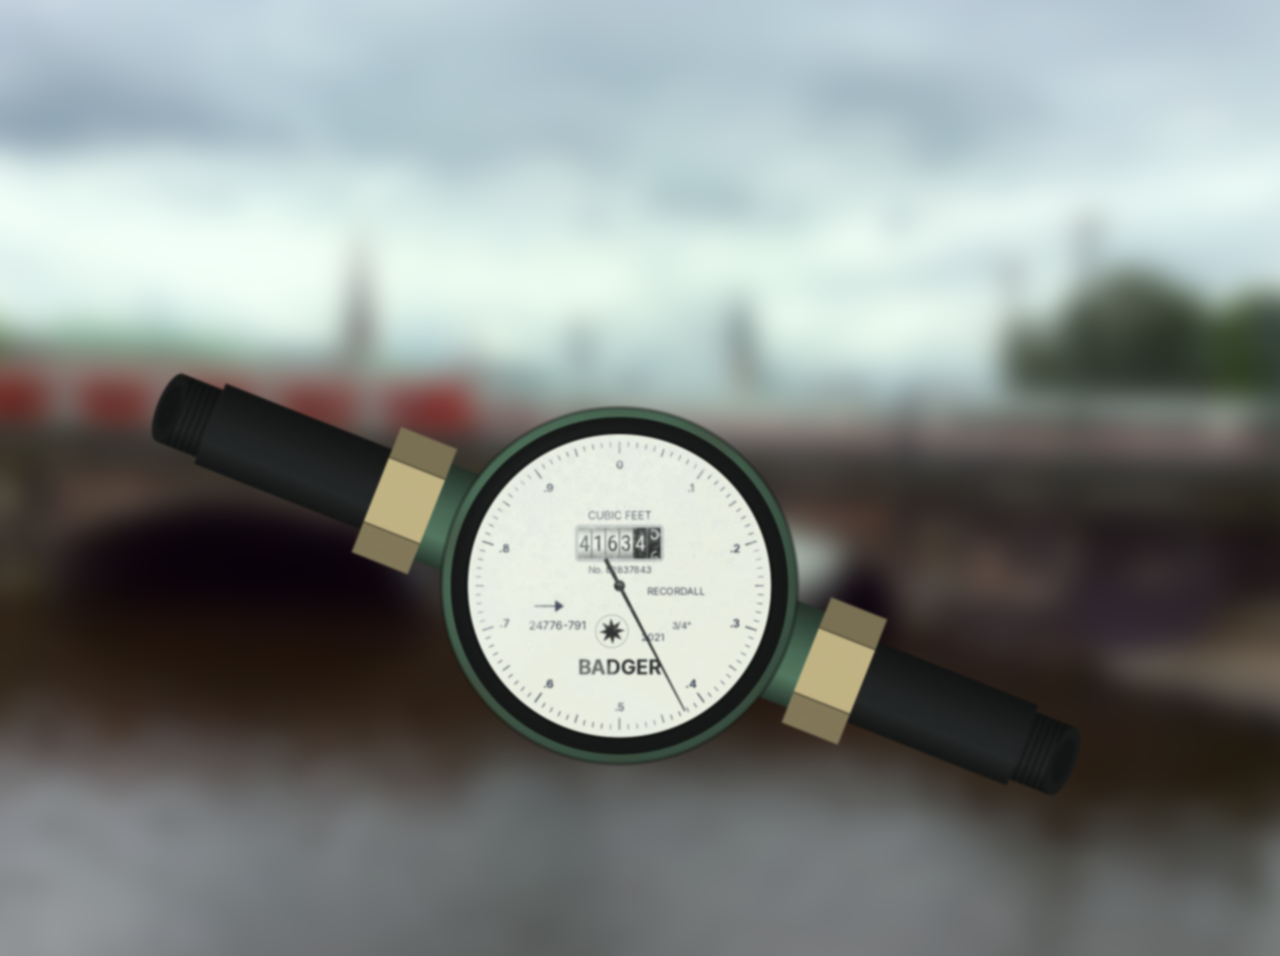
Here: 416345.42
